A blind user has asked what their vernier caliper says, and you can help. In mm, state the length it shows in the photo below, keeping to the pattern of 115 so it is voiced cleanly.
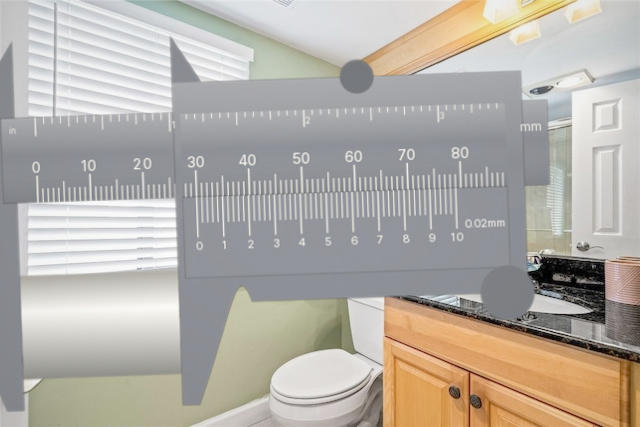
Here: 30.0
